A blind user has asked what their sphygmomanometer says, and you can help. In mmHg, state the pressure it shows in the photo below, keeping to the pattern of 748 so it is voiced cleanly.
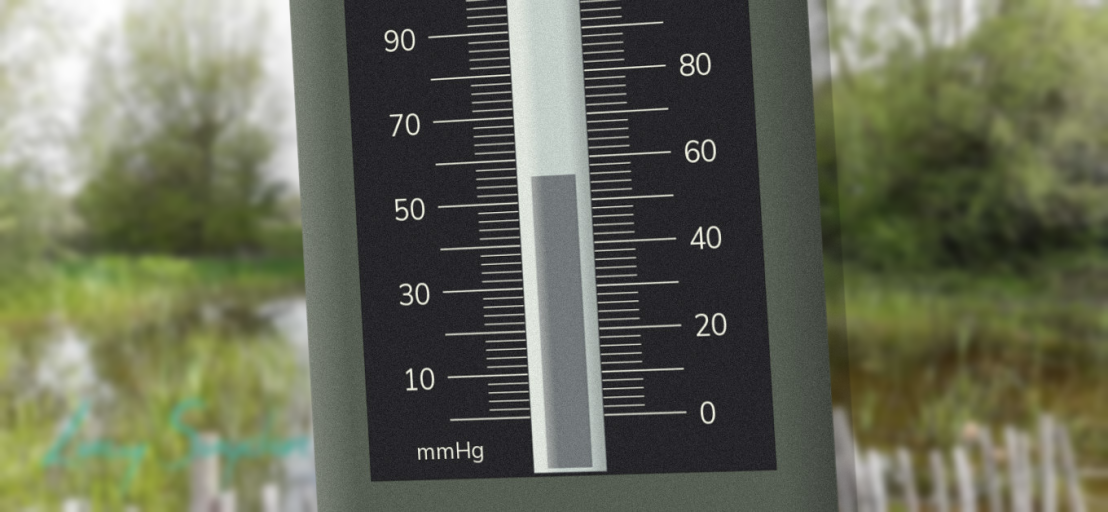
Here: 56
